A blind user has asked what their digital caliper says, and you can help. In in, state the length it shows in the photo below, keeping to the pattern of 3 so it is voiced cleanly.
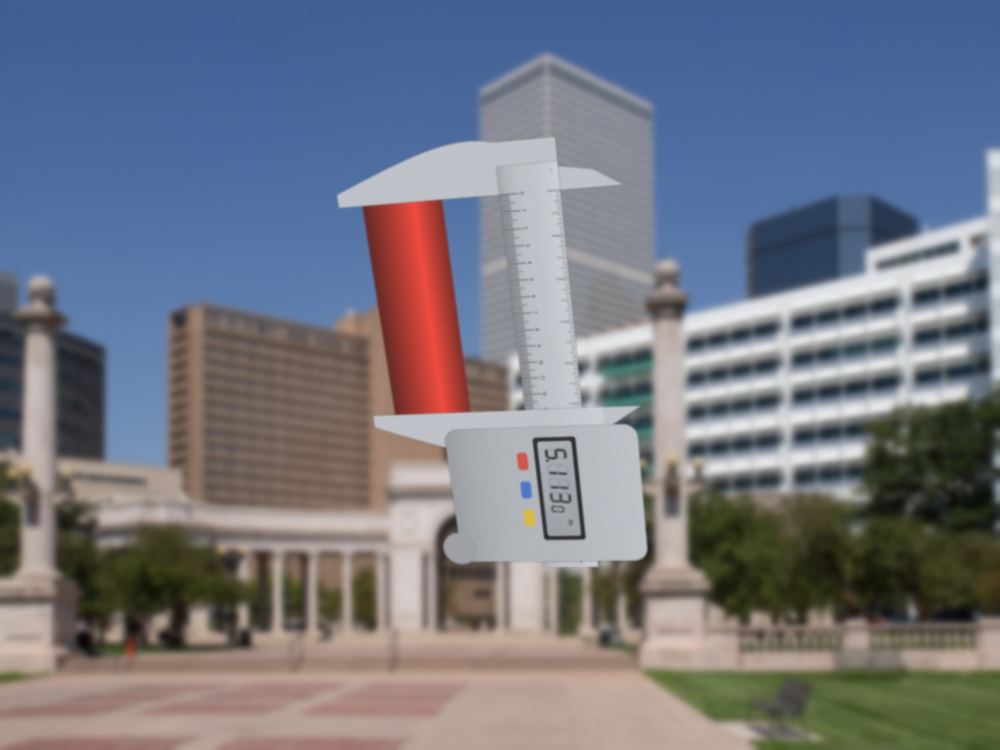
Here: 5.1130
